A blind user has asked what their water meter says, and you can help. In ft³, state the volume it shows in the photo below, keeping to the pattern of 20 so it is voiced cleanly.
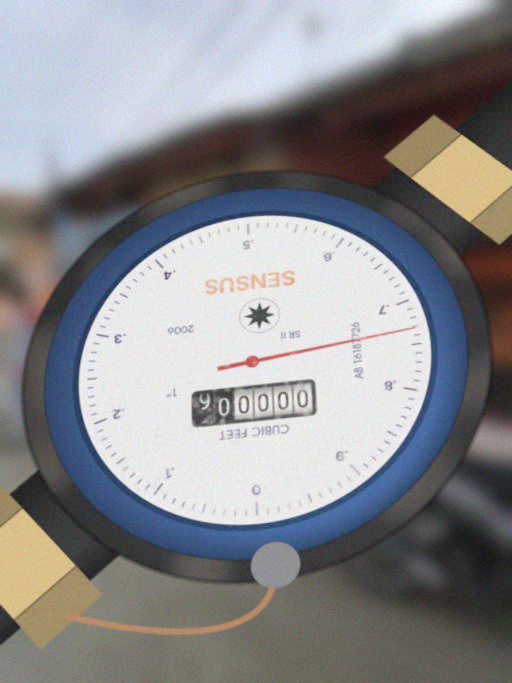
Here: 5.73
